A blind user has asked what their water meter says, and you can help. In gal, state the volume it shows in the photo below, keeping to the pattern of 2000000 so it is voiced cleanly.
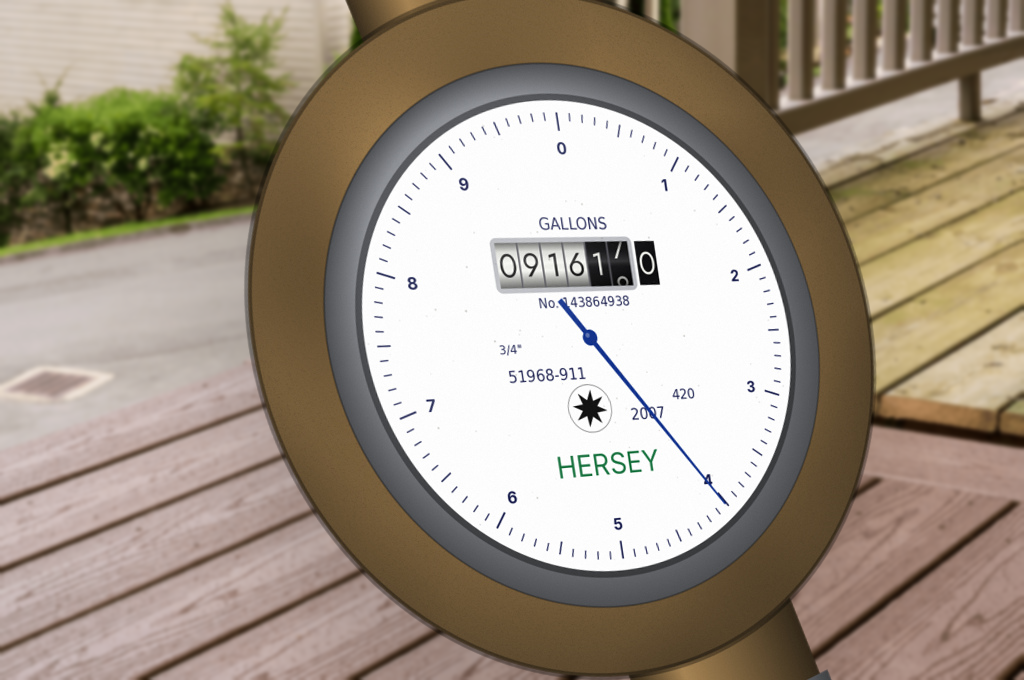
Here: 916174.0
